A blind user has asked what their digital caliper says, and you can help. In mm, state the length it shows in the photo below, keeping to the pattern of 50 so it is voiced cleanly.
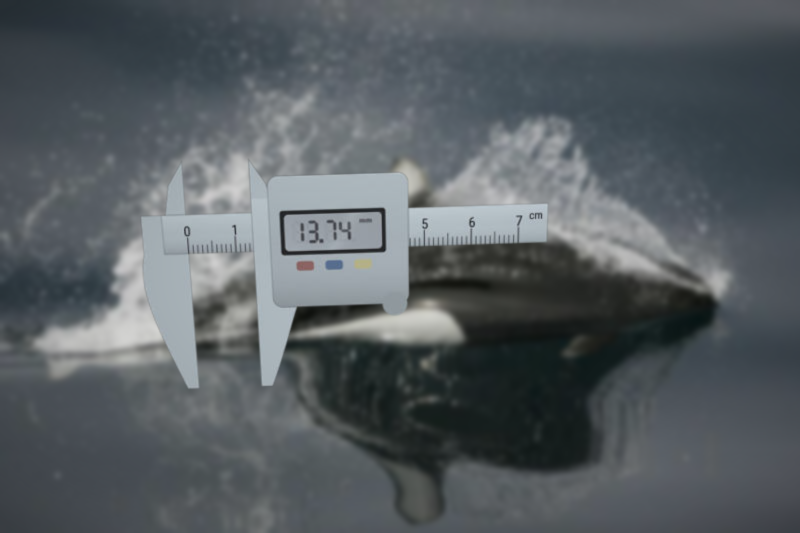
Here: 13.74
